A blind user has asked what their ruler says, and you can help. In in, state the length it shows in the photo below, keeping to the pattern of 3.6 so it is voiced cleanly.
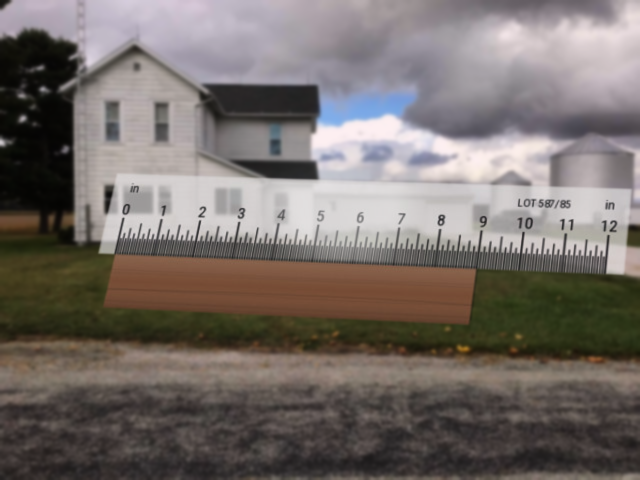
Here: 9
